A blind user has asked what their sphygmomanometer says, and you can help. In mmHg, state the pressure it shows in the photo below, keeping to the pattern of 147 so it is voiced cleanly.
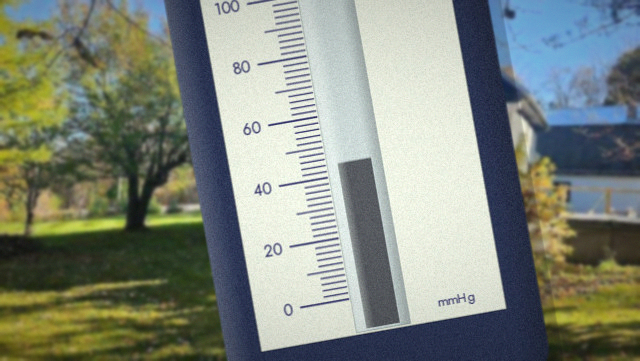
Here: 44
